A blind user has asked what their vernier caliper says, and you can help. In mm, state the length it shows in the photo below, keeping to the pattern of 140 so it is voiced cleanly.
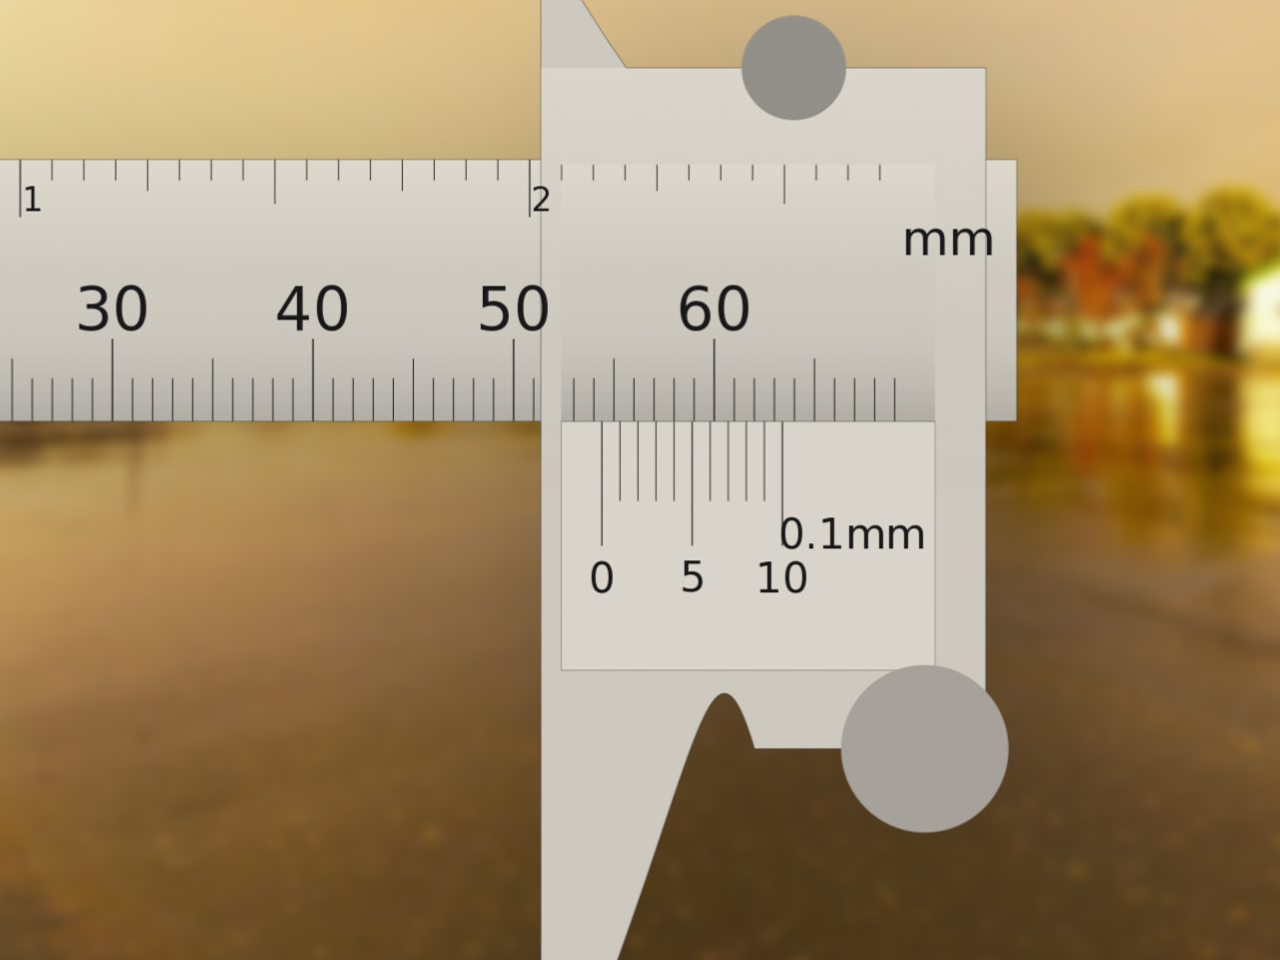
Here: 54.4
